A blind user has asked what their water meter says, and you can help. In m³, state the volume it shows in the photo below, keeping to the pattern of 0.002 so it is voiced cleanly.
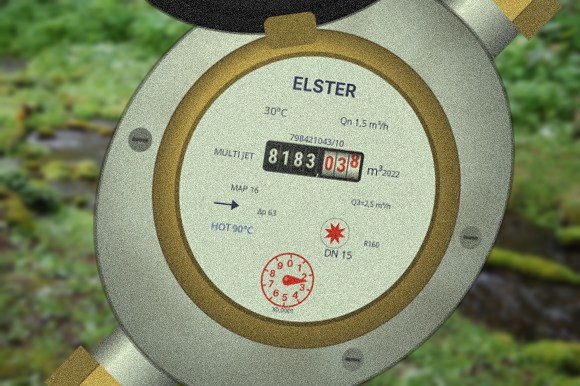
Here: 8183.0382
